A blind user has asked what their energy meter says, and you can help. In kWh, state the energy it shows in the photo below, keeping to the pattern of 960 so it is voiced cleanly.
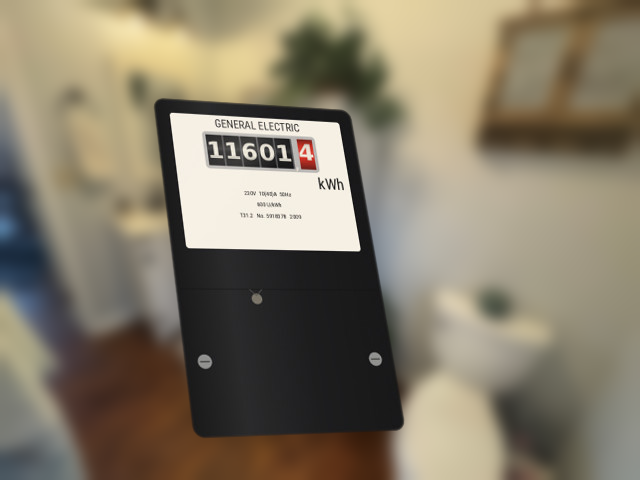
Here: 11601.4
